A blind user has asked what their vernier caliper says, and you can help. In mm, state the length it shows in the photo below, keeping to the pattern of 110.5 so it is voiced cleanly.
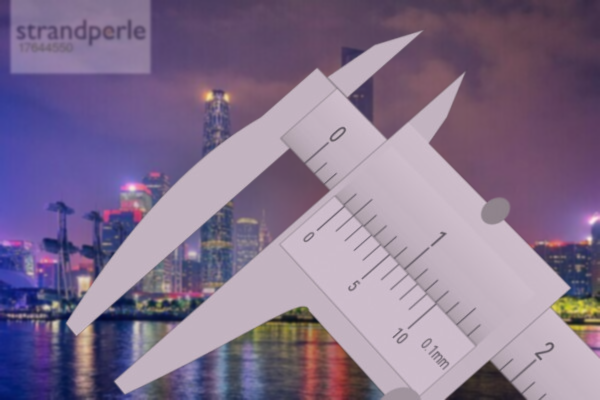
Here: 4.1
